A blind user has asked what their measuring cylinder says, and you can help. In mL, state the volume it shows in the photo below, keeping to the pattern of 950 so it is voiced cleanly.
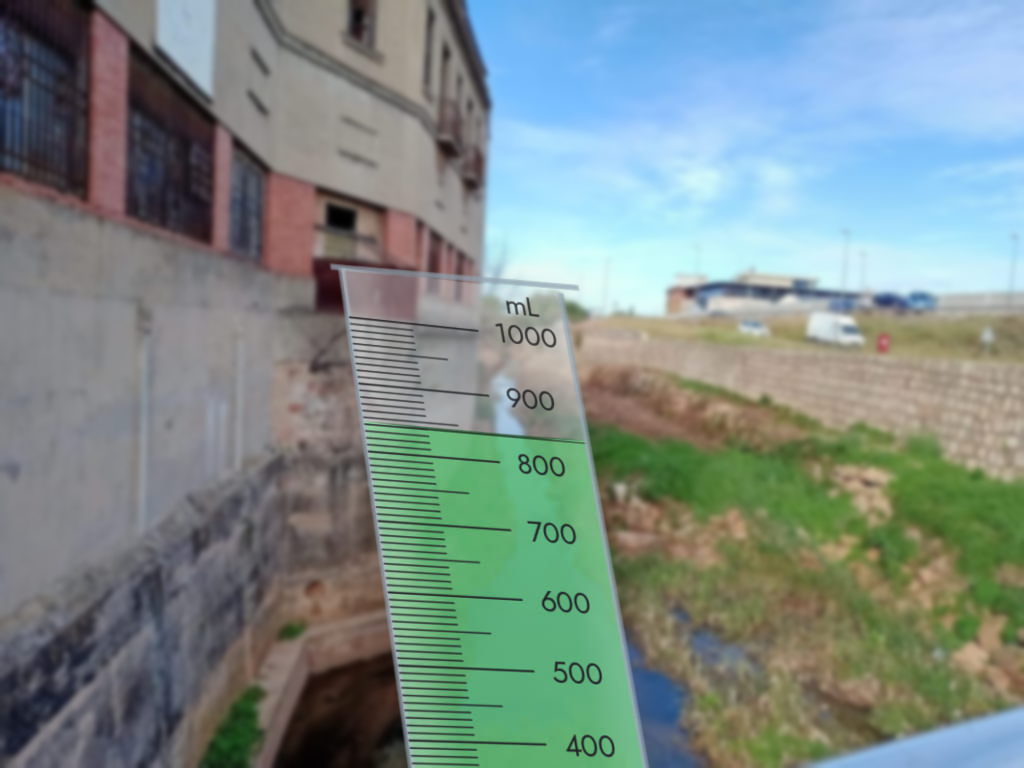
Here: 840
